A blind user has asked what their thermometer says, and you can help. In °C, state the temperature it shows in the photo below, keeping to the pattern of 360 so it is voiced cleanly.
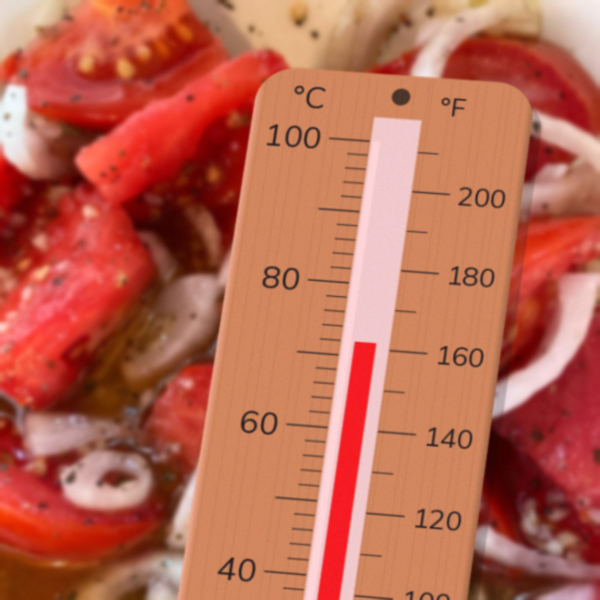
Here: 72
